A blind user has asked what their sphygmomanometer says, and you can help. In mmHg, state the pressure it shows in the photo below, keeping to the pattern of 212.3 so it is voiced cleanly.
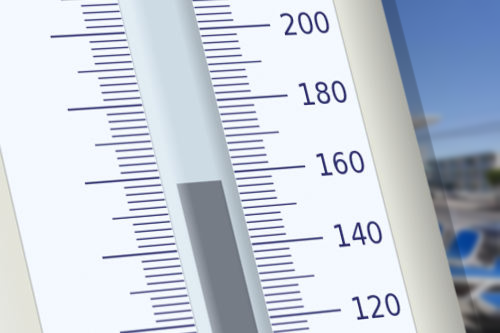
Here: 158
